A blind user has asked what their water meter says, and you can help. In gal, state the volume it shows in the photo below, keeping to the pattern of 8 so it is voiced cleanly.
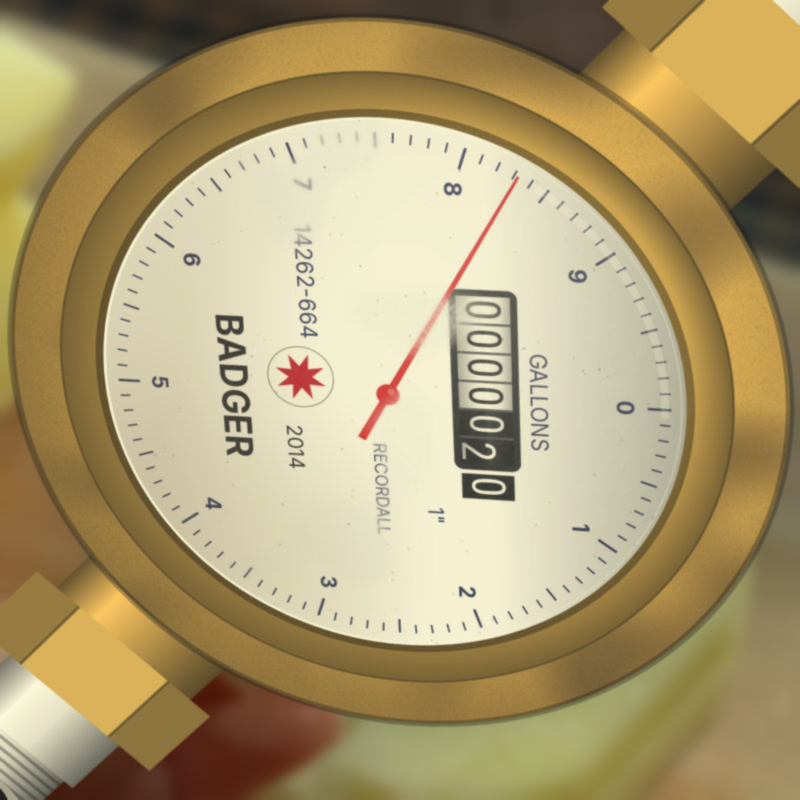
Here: 18.3
